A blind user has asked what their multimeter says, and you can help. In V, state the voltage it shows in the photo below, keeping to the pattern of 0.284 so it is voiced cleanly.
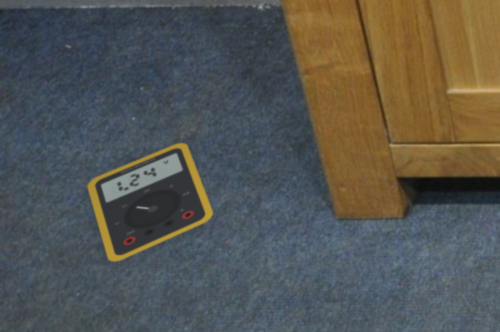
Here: 1.24
